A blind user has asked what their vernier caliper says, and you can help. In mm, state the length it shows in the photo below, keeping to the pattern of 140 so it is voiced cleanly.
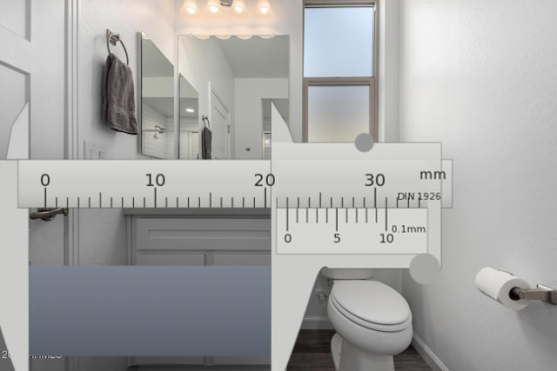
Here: 22.0
